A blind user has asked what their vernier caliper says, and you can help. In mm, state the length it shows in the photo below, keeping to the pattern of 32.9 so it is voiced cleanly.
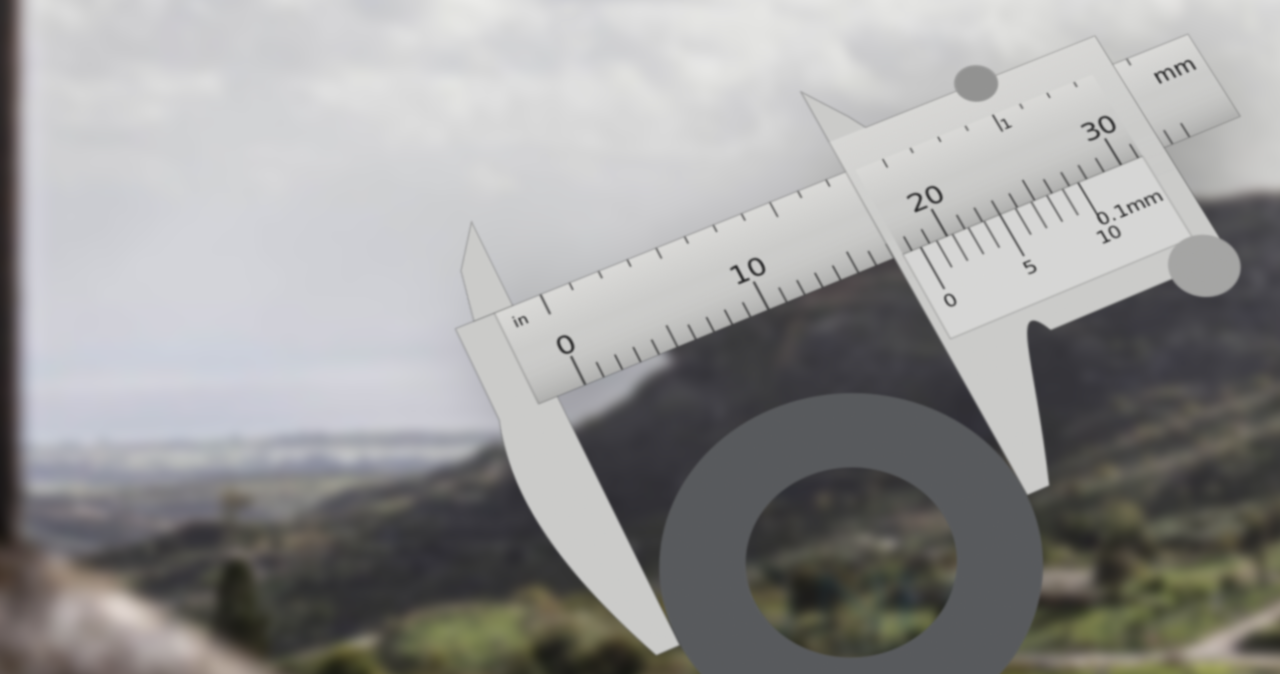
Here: 18.5
